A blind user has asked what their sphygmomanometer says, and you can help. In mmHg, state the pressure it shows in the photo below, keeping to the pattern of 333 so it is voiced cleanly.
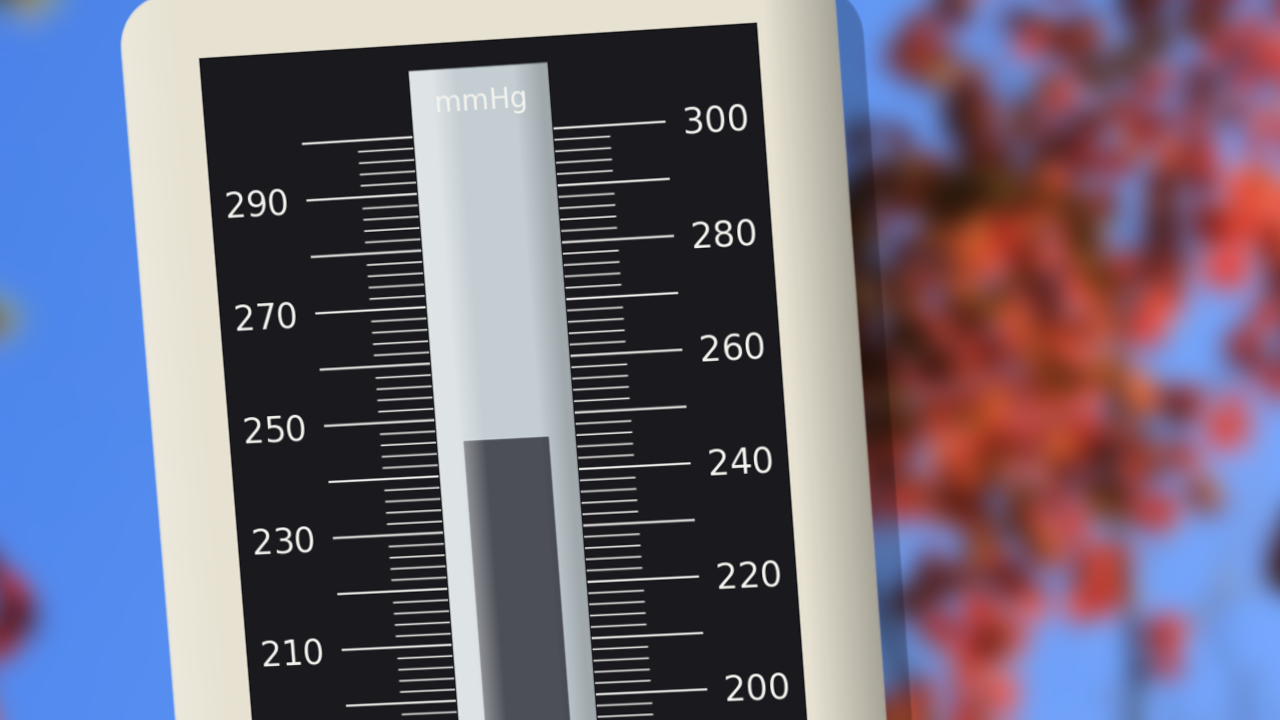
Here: 246
